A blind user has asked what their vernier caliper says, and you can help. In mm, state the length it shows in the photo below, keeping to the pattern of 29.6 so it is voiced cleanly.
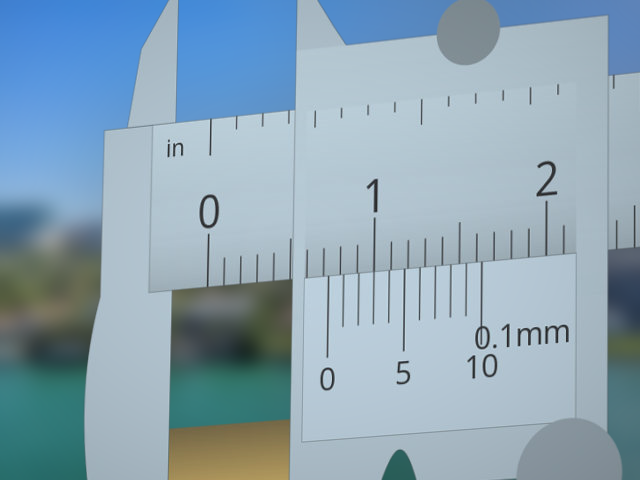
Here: 7.3
